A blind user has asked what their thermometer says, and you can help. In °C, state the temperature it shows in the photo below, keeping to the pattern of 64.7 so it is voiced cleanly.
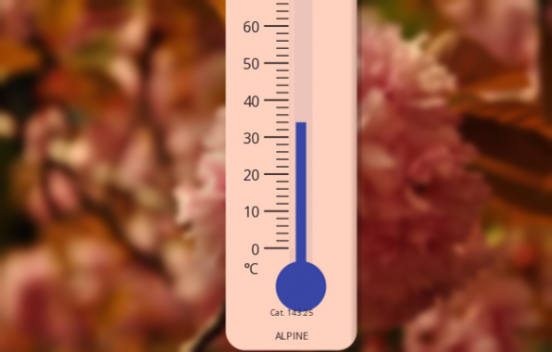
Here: 34
